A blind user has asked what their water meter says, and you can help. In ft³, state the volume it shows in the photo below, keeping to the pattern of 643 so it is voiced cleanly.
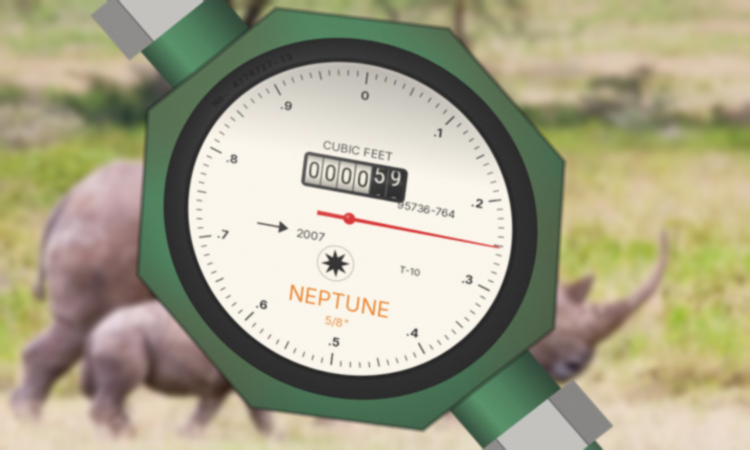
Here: 59.25
